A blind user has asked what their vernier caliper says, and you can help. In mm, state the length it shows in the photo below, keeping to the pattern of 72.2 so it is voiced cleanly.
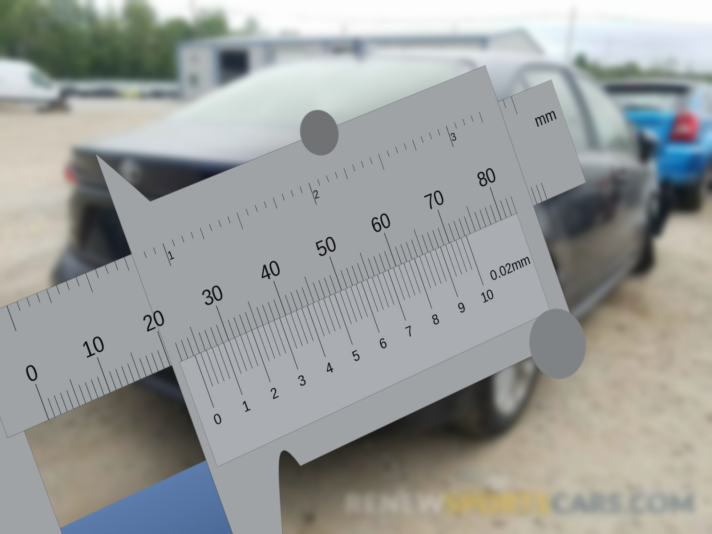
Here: 24.2
